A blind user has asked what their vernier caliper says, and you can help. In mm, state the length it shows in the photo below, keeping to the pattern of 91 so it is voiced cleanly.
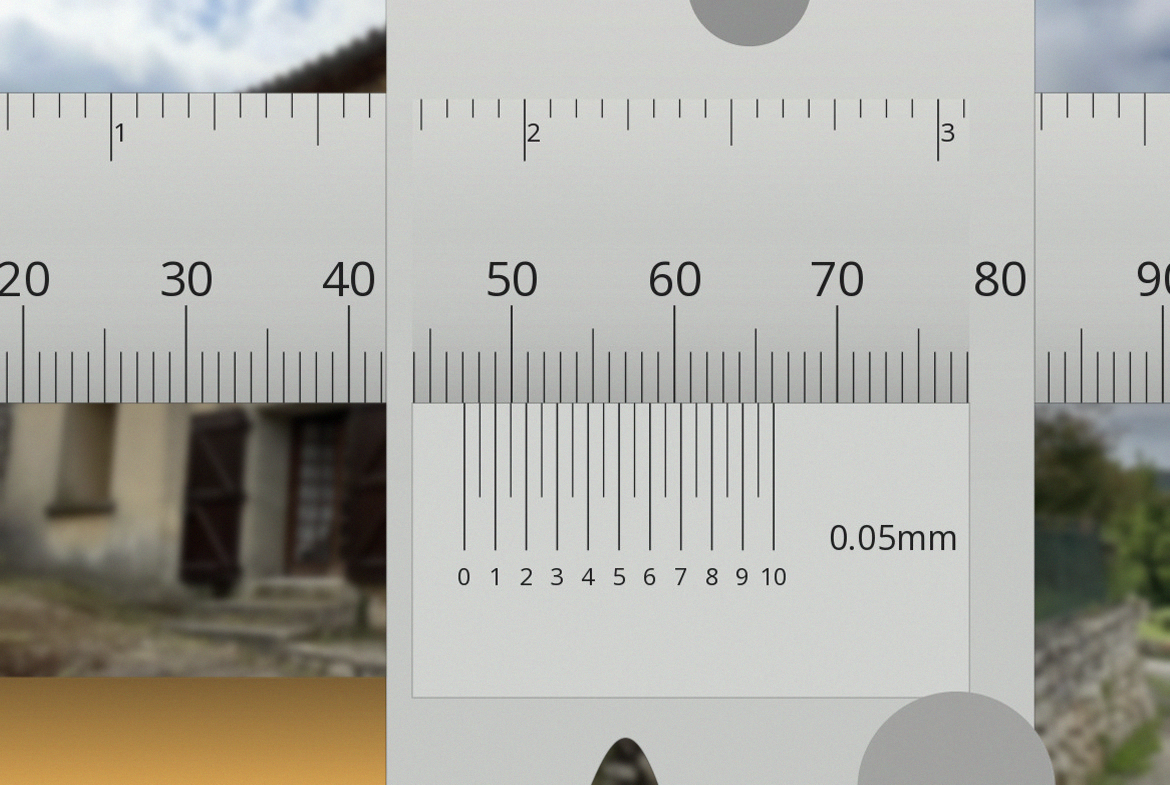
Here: 47.1
